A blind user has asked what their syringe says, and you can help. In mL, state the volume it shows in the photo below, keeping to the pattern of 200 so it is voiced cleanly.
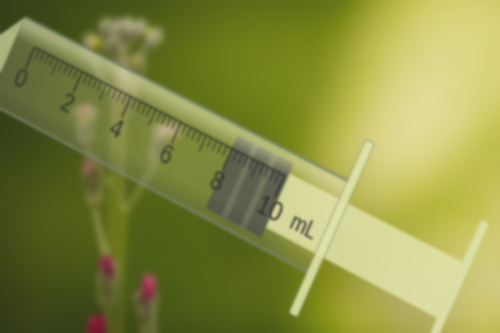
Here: 8
